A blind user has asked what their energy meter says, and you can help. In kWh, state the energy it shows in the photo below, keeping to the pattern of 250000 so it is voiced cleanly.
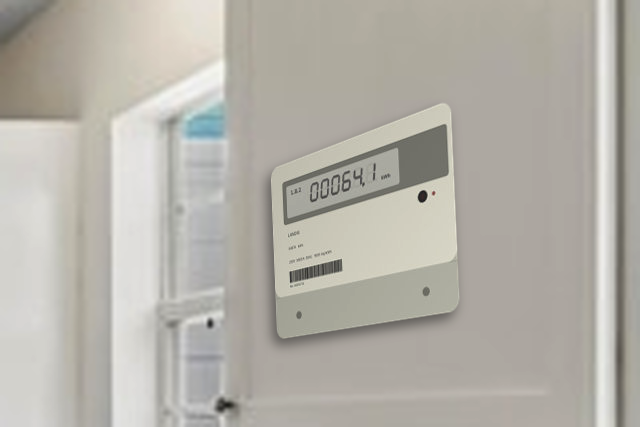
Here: 64.1
